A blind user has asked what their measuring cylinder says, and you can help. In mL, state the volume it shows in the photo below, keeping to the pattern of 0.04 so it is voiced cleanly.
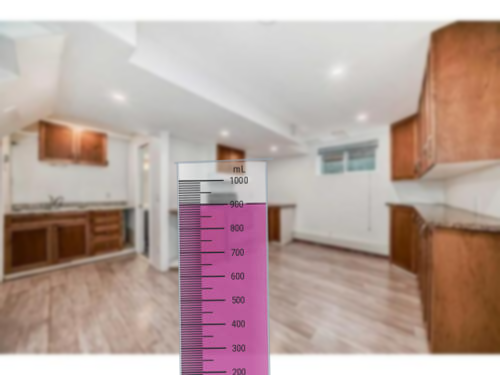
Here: 900
